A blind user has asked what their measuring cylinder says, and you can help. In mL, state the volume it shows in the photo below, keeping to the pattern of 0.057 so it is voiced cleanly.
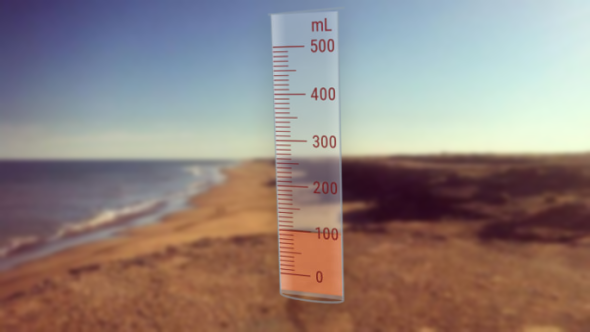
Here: 100
